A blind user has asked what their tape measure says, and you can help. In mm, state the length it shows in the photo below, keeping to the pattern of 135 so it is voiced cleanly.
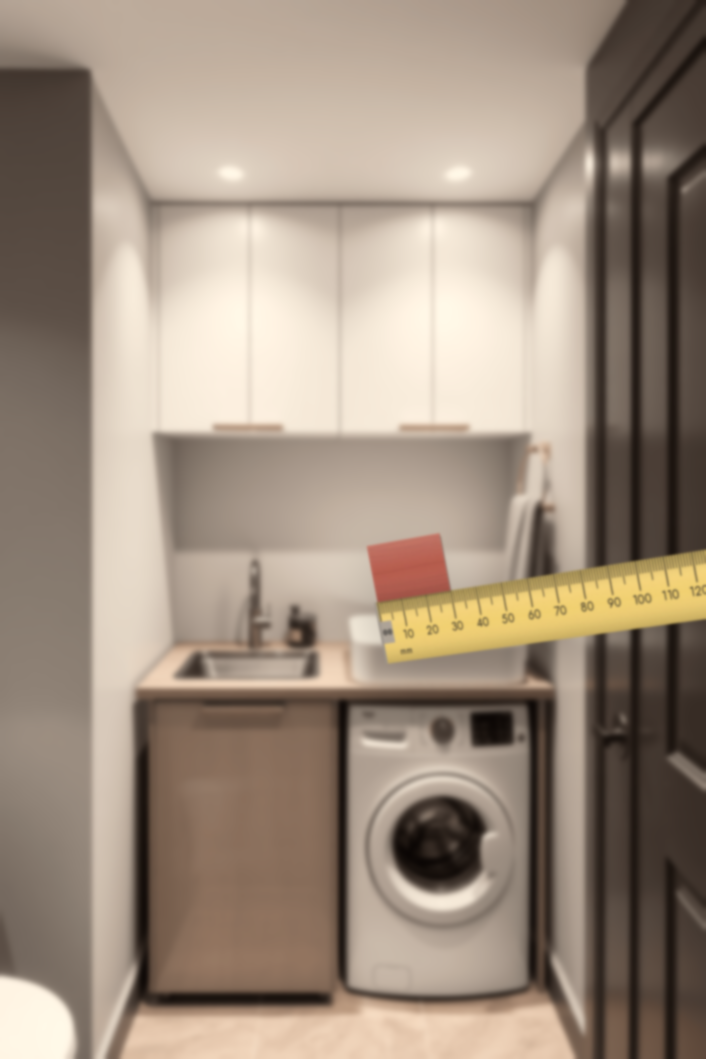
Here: 30
